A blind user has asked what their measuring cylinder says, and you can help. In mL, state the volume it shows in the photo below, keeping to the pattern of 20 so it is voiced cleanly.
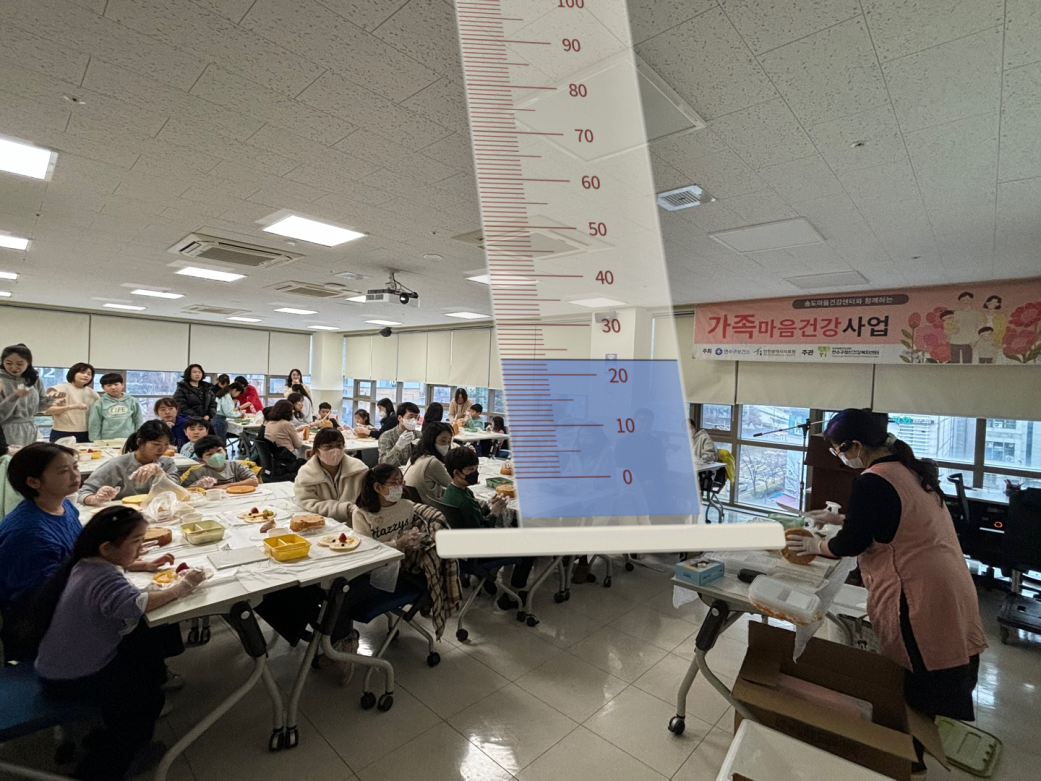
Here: 23
